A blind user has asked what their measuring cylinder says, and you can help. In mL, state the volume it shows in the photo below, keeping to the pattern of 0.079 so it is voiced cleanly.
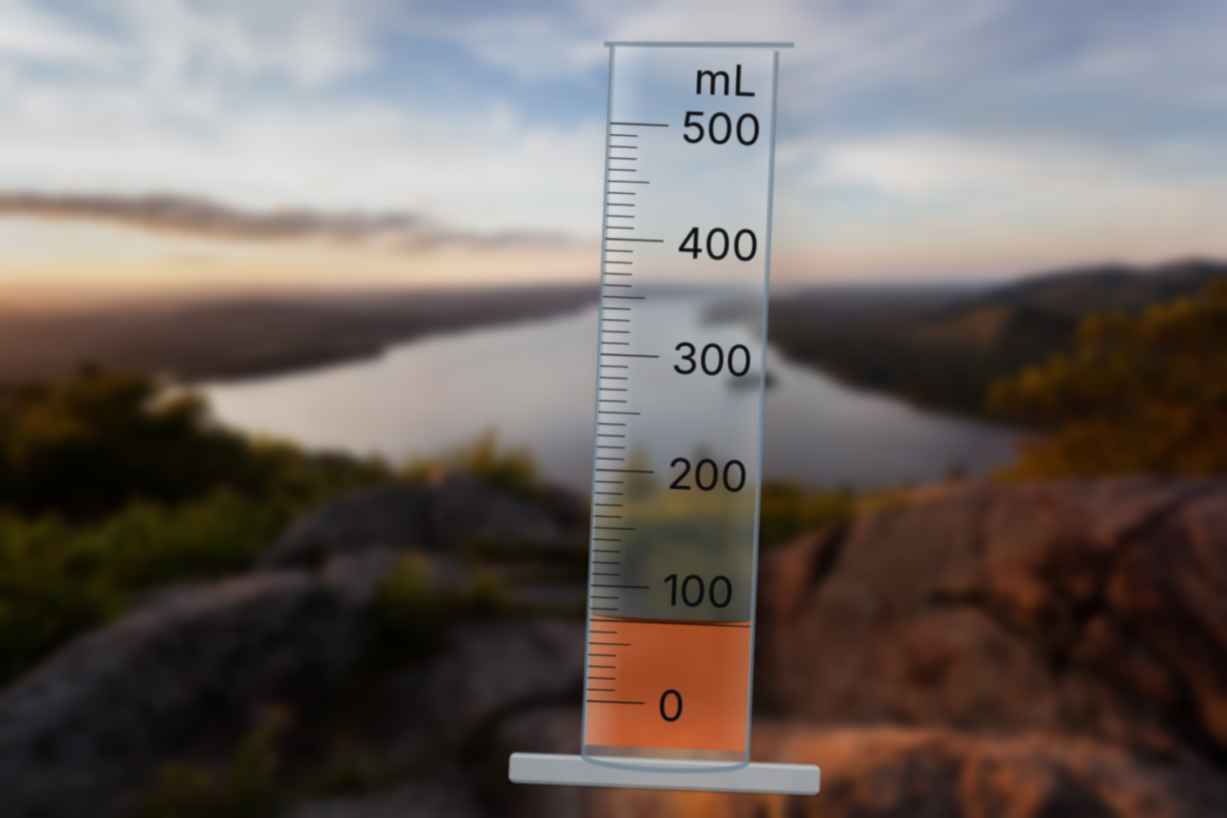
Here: 70
